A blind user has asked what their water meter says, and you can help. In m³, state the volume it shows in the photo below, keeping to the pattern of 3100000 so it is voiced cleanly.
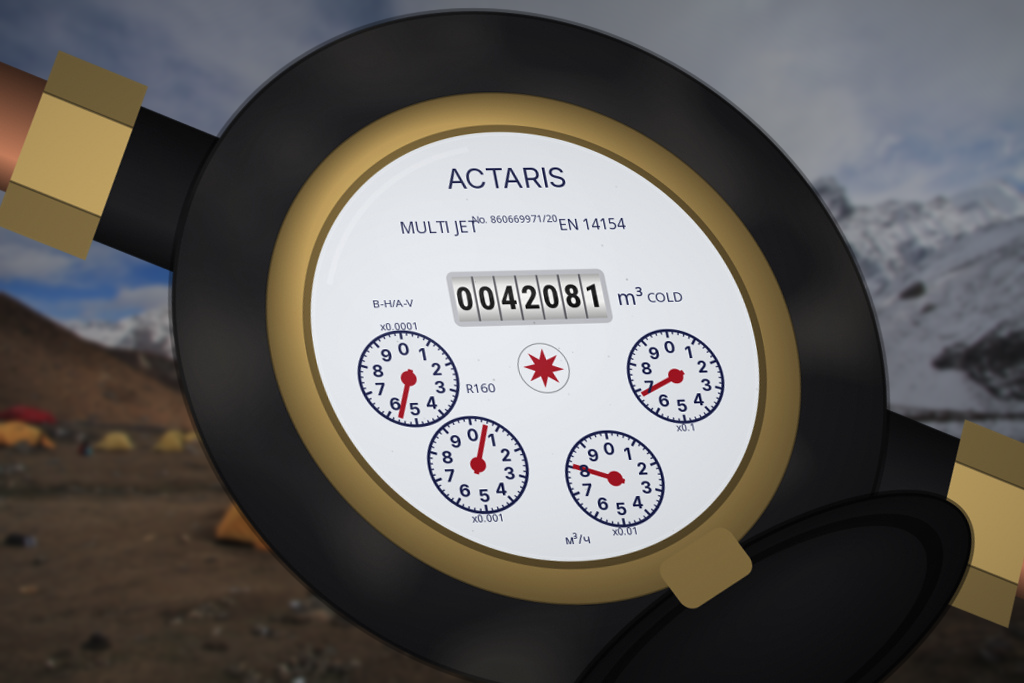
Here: 42081.6805
